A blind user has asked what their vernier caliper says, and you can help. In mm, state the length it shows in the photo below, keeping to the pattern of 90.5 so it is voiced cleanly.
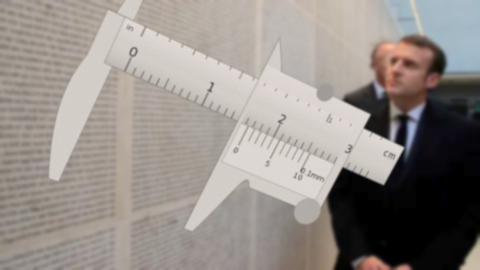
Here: 16.4
